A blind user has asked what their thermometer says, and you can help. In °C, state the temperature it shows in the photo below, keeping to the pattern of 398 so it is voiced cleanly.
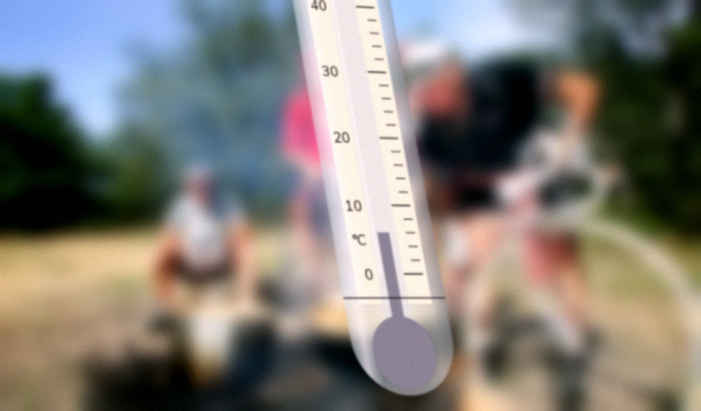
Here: 6
